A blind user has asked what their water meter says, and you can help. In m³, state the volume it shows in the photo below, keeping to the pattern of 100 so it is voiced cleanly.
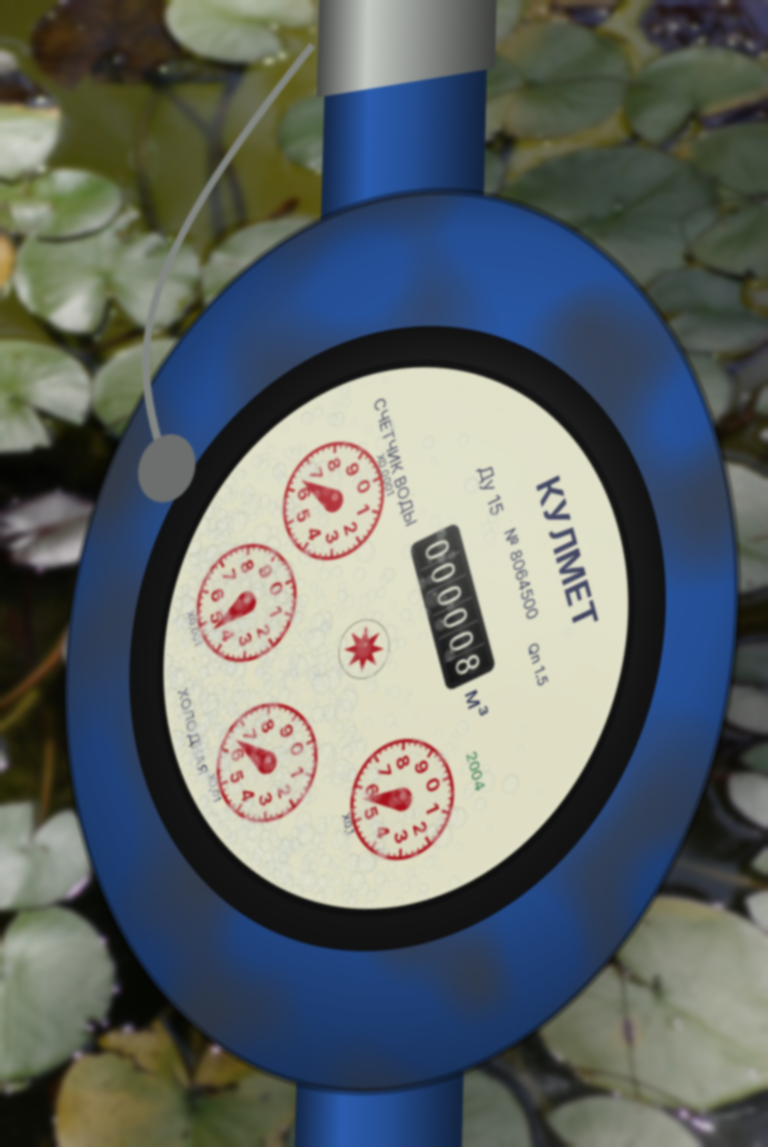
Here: 8.5646
